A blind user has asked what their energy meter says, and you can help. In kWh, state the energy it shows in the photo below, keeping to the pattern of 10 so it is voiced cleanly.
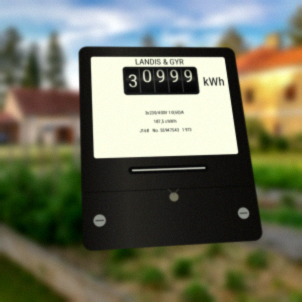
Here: 30999
